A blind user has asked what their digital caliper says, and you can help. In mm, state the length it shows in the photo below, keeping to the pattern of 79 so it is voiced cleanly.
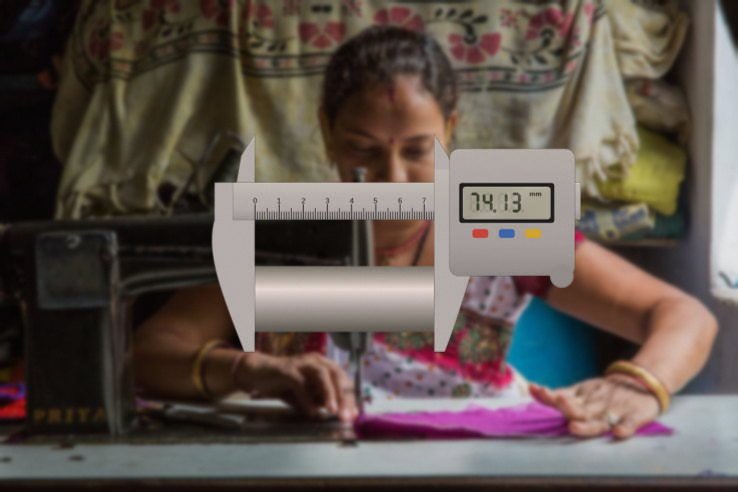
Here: 74.13
